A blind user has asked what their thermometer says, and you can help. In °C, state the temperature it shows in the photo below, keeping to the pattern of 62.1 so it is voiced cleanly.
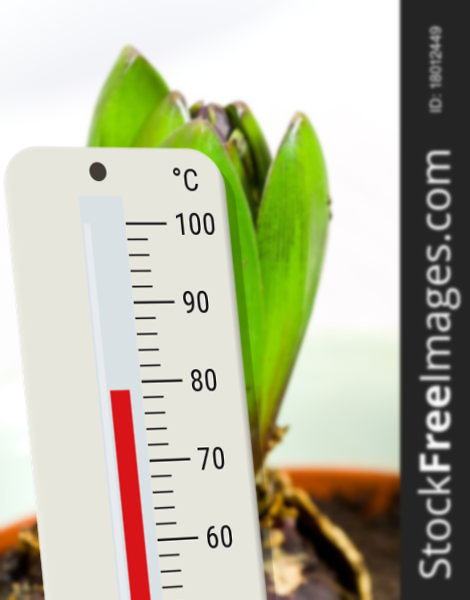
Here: 79
